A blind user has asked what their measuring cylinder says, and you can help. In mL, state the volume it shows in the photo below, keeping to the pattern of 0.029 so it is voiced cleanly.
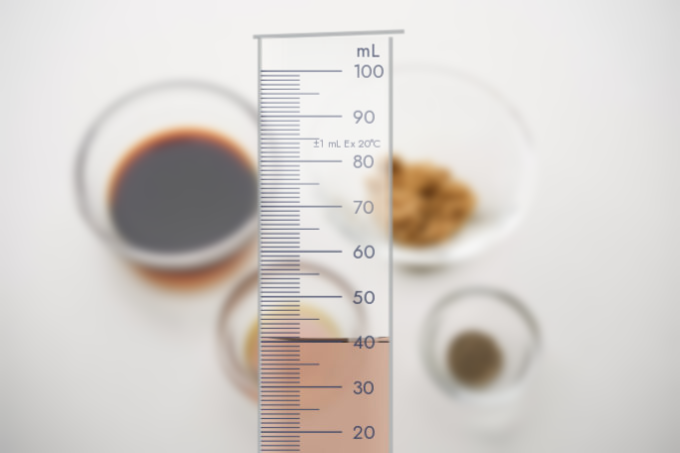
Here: 40
